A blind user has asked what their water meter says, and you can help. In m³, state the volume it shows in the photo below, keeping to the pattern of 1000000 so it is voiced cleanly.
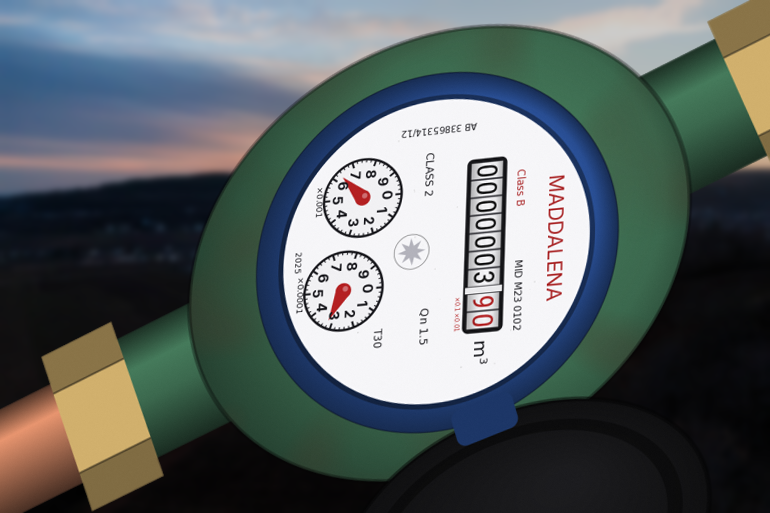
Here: 3.9063
